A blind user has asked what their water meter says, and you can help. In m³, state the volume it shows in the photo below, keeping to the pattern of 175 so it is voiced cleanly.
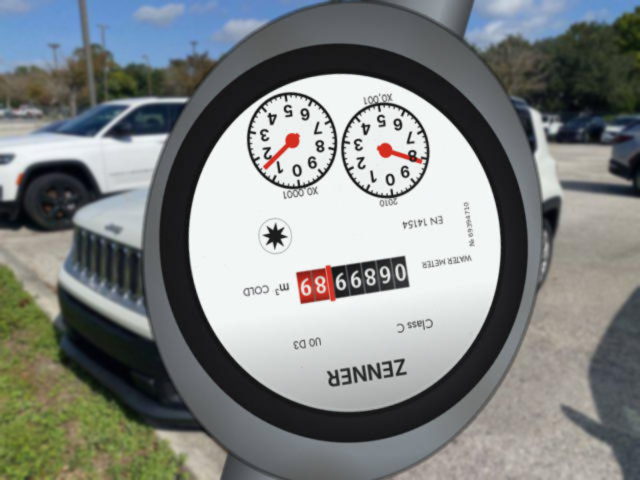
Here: 6899.8981
